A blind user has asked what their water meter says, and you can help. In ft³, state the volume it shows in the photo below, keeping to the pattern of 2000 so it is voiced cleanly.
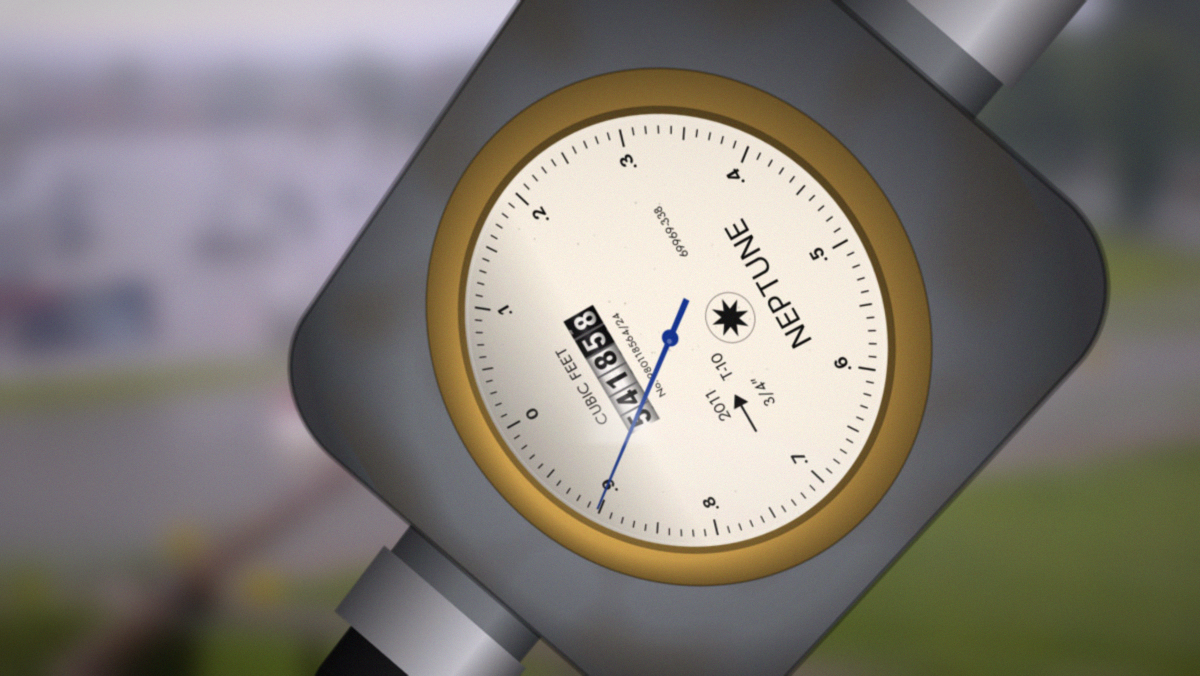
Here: 541857.90
